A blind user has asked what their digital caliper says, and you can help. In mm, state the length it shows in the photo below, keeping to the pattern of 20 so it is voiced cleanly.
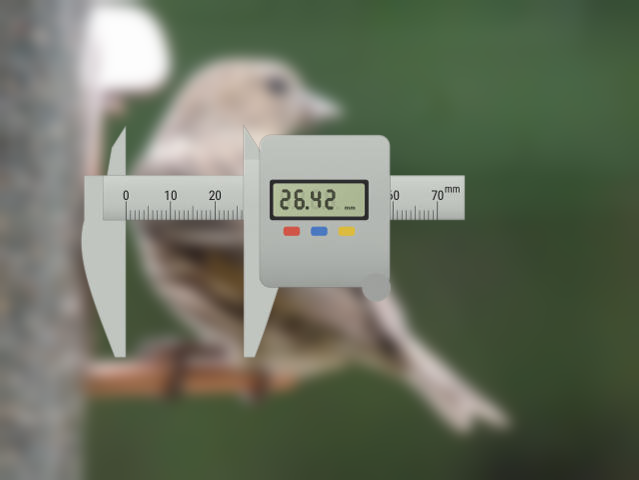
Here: 26.42
